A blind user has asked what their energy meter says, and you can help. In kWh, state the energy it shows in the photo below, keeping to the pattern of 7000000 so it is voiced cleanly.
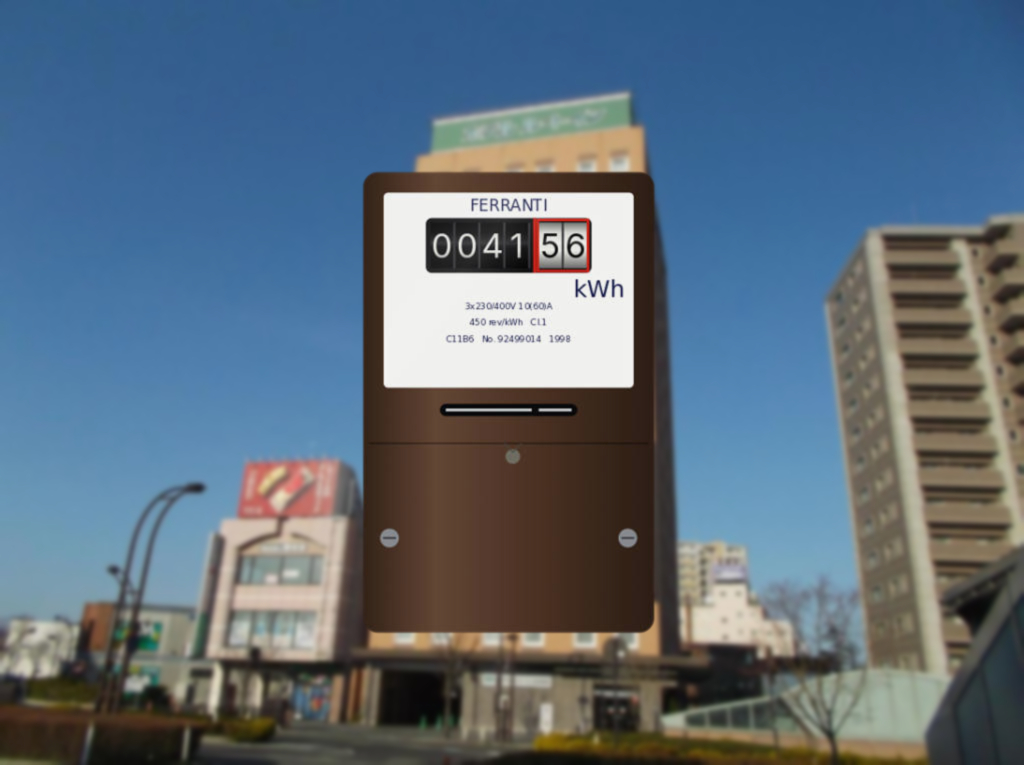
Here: 41.56
